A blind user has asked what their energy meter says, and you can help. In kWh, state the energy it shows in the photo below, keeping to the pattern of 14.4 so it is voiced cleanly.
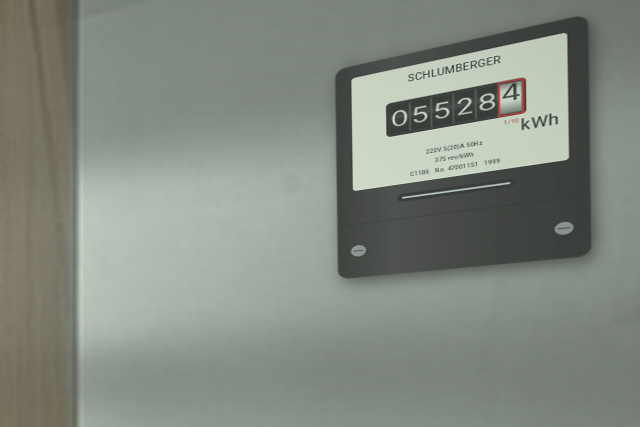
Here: 5528.4
